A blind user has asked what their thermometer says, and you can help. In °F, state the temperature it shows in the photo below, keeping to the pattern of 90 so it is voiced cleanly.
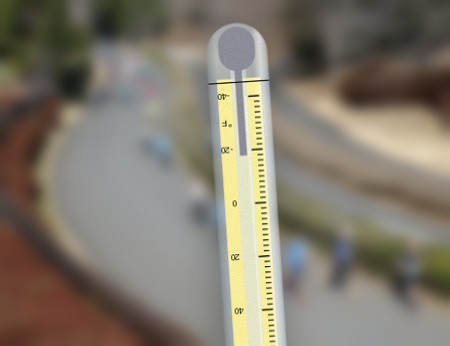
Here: -18
